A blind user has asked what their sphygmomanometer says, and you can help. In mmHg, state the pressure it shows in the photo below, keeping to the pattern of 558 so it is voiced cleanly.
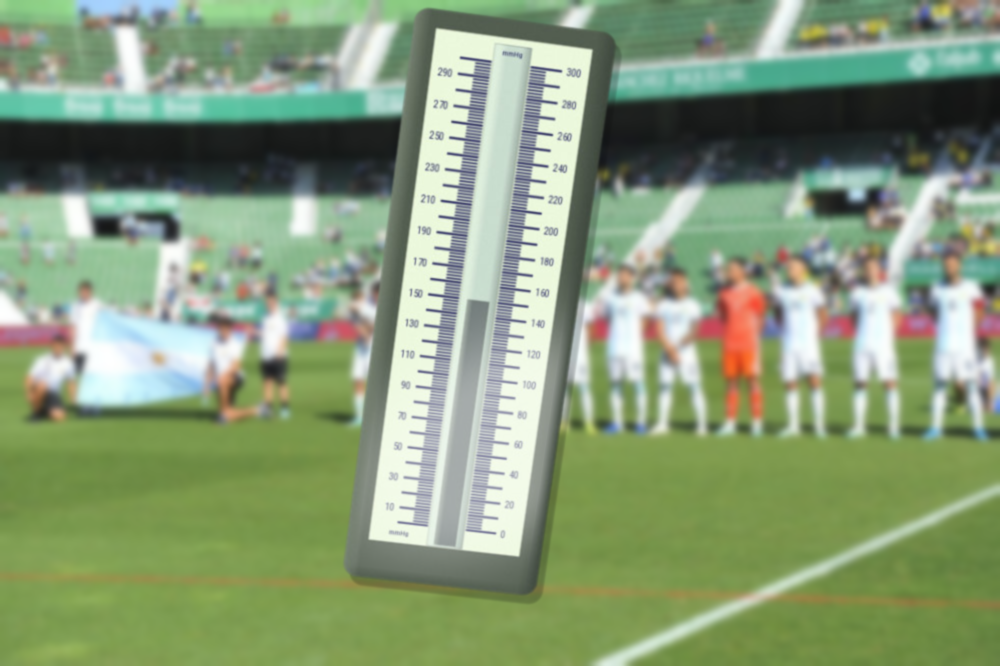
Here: 150
